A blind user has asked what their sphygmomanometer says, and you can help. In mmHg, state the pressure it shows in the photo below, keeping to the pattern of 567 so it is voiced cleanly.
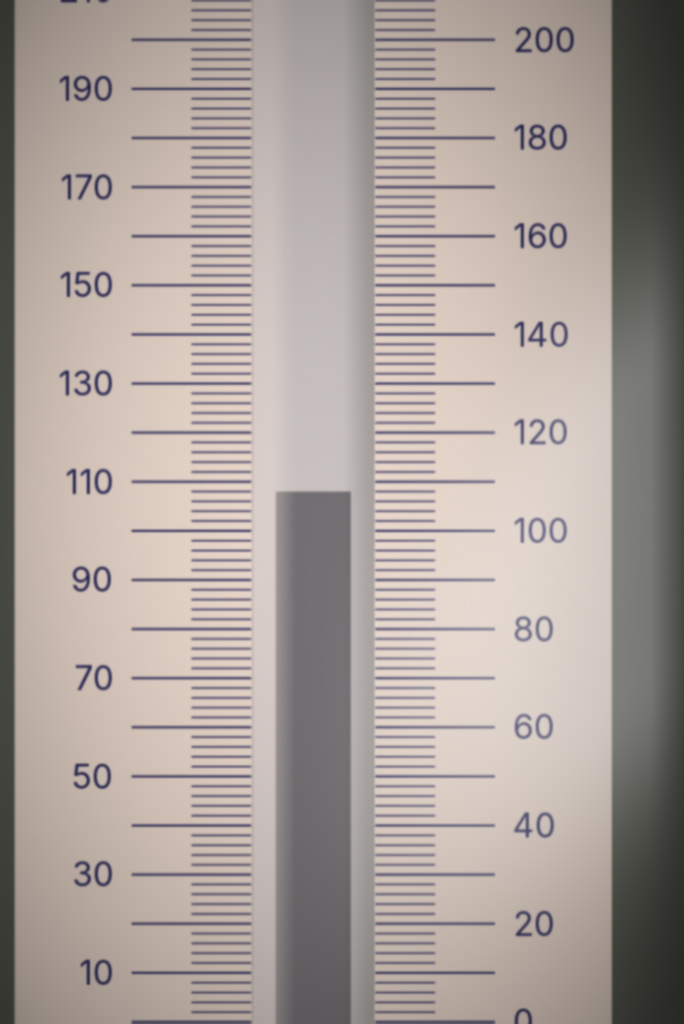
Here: 108
